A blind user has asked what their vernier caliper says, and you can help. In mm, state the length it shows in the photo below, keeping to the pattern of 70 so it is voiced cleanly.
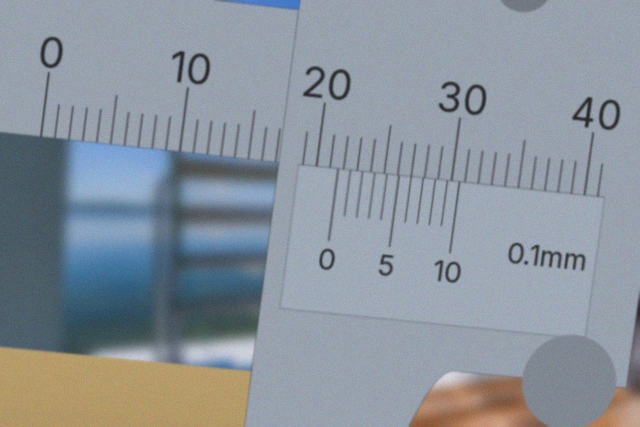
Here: 21.6
